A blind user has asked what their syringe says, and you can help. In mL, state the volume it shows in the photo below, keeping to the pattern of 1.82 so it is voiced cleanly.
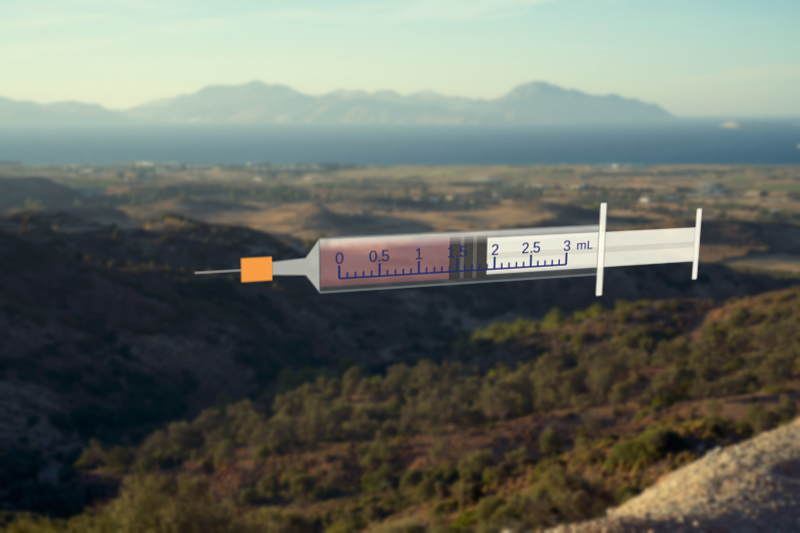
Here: 1.4
